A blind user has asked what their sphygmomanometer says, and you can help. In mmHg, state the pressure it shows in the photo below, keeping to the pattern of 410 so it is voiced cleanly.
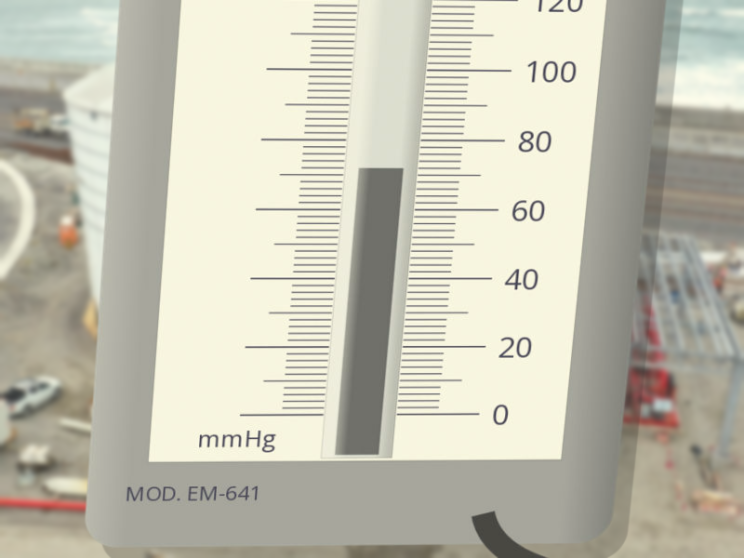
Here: 72
